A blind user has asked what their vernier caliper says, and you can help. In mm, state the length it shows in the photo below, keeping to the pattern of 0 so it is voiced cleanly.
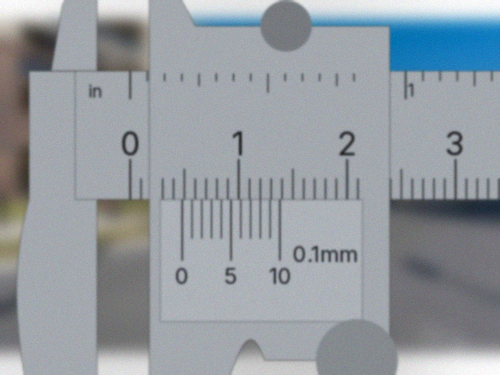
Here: 4.8
